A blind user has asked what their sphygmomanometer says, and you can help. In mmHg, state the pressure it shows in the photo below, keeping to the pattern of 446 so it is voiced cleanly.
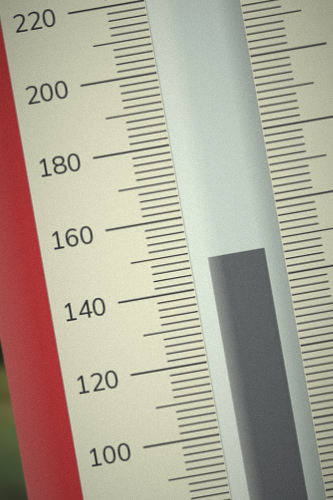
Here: 148
